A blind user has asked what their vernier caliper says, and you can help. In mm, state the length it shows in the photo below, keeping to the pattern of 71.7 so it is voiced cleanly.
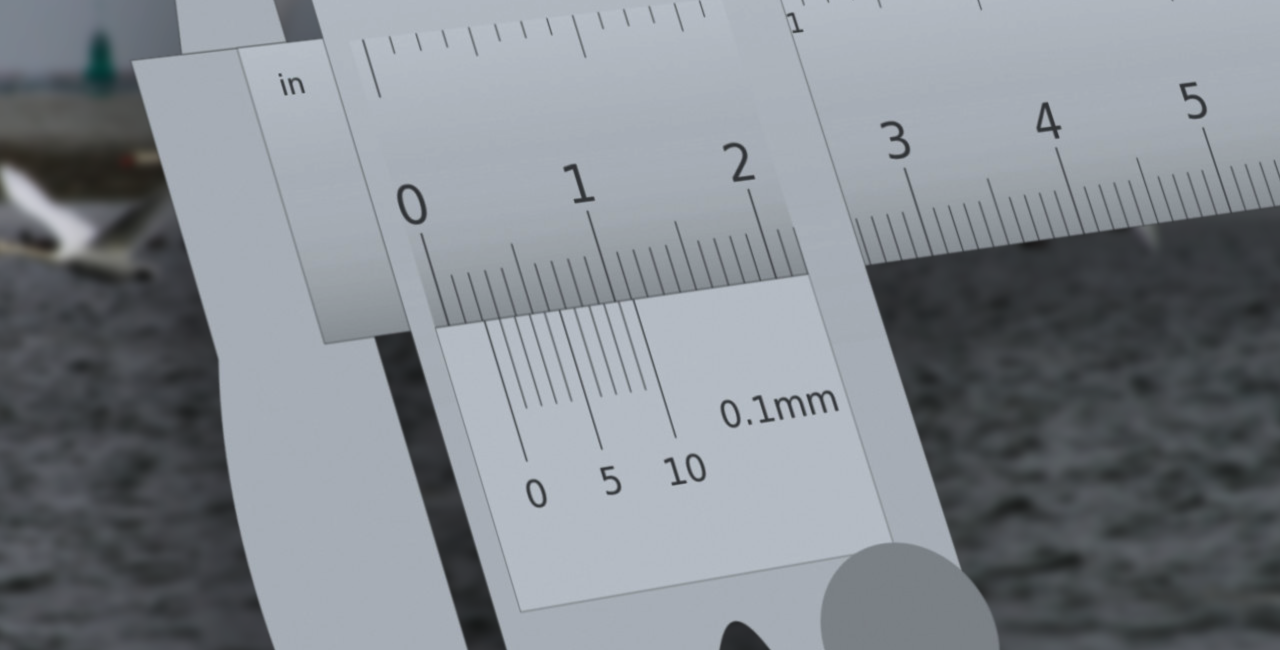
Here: 2.1
